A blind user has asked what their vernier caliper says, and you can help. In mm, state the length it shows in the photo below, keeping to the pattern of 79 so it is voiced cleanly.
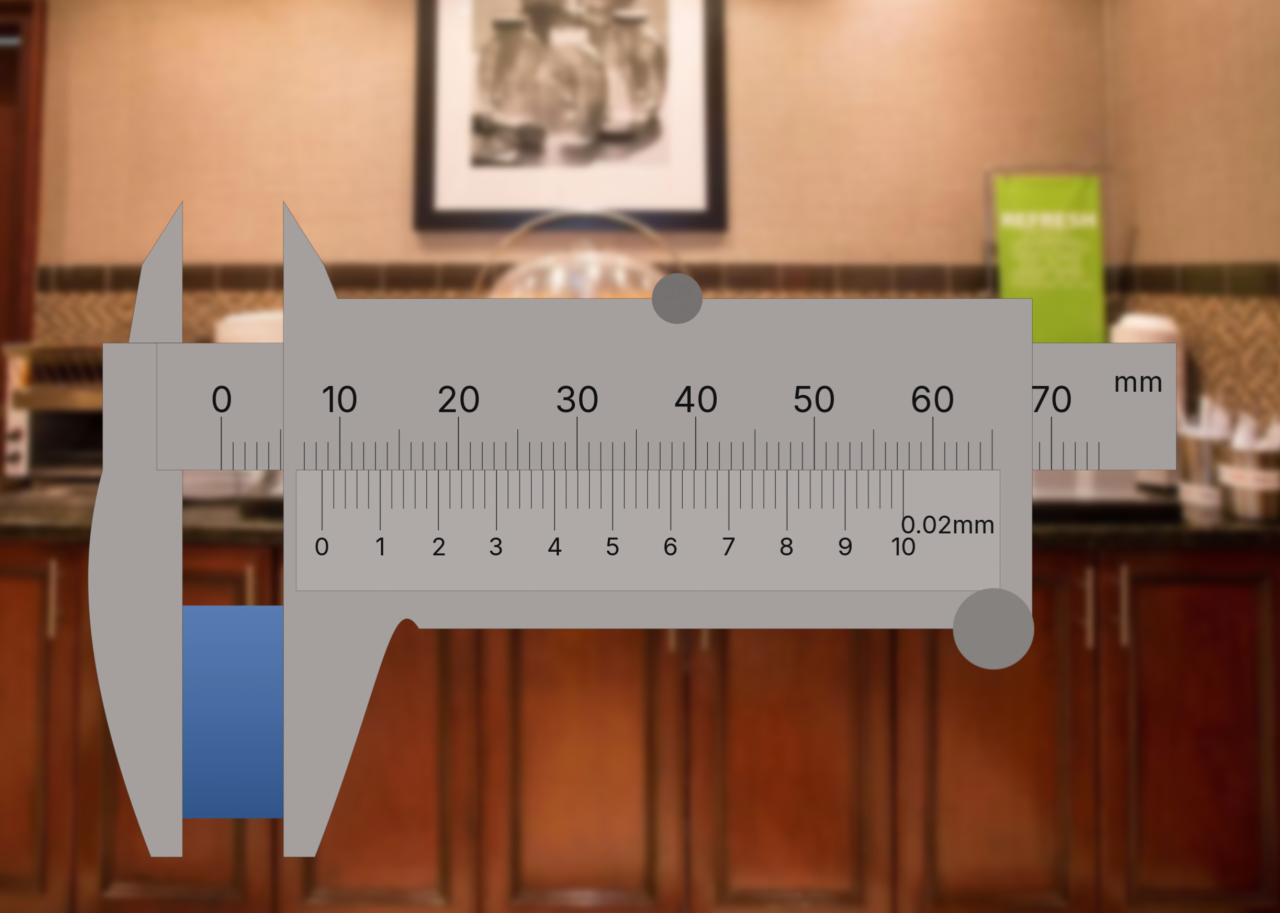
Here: 8.5
